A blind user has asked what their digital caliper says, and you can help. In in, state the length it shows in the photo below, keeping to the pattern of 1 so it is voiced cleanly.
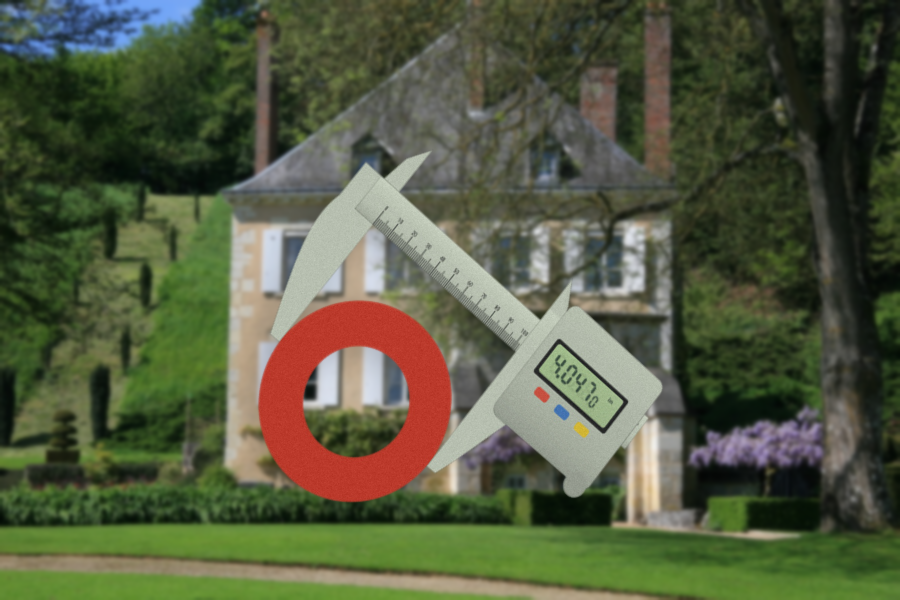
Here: 4.0470
